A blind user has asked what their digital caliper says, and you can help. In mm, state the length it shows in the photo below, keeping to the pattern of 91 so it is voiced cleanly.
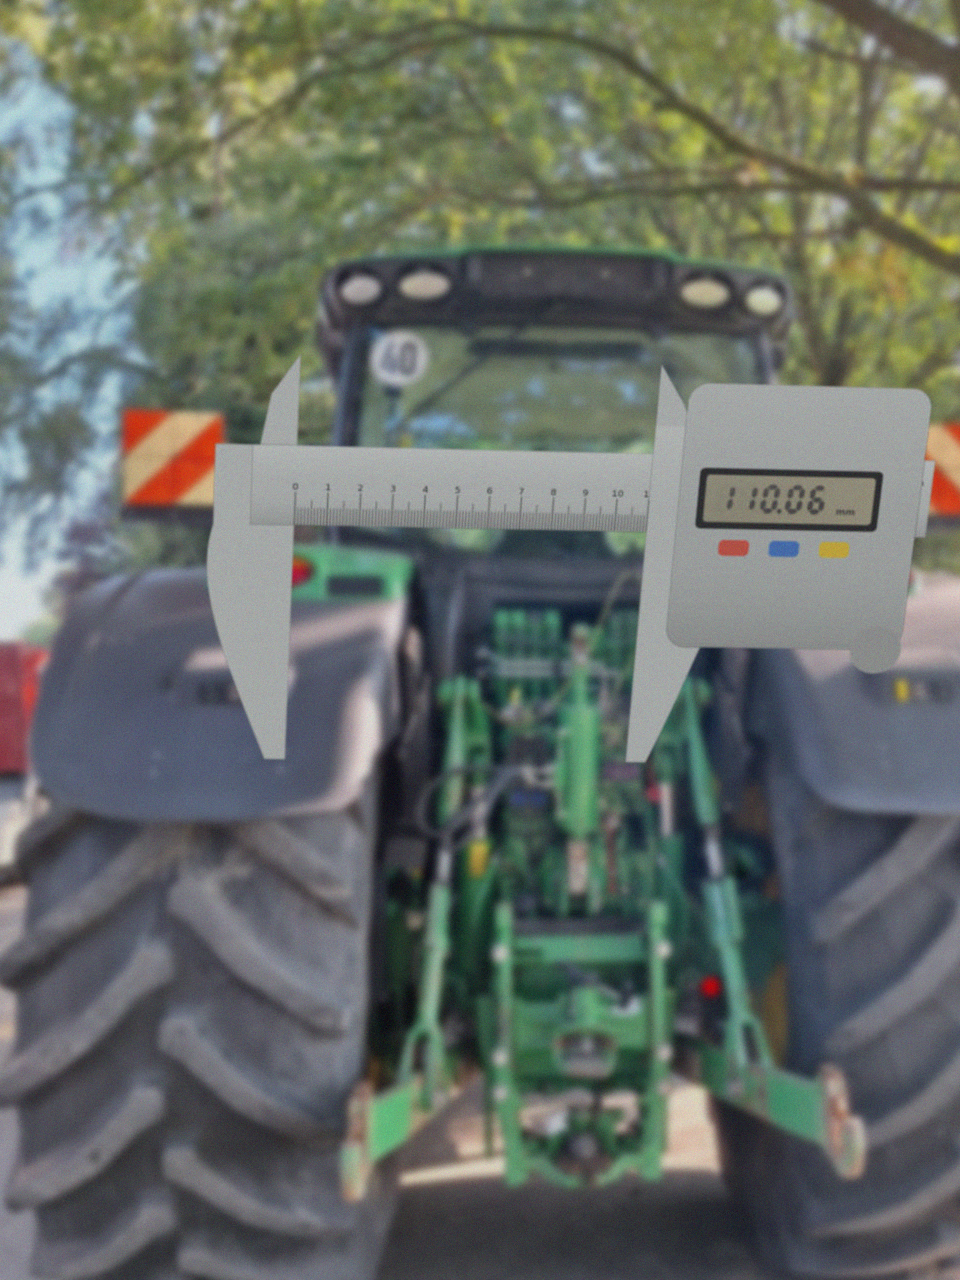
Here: 110.06
